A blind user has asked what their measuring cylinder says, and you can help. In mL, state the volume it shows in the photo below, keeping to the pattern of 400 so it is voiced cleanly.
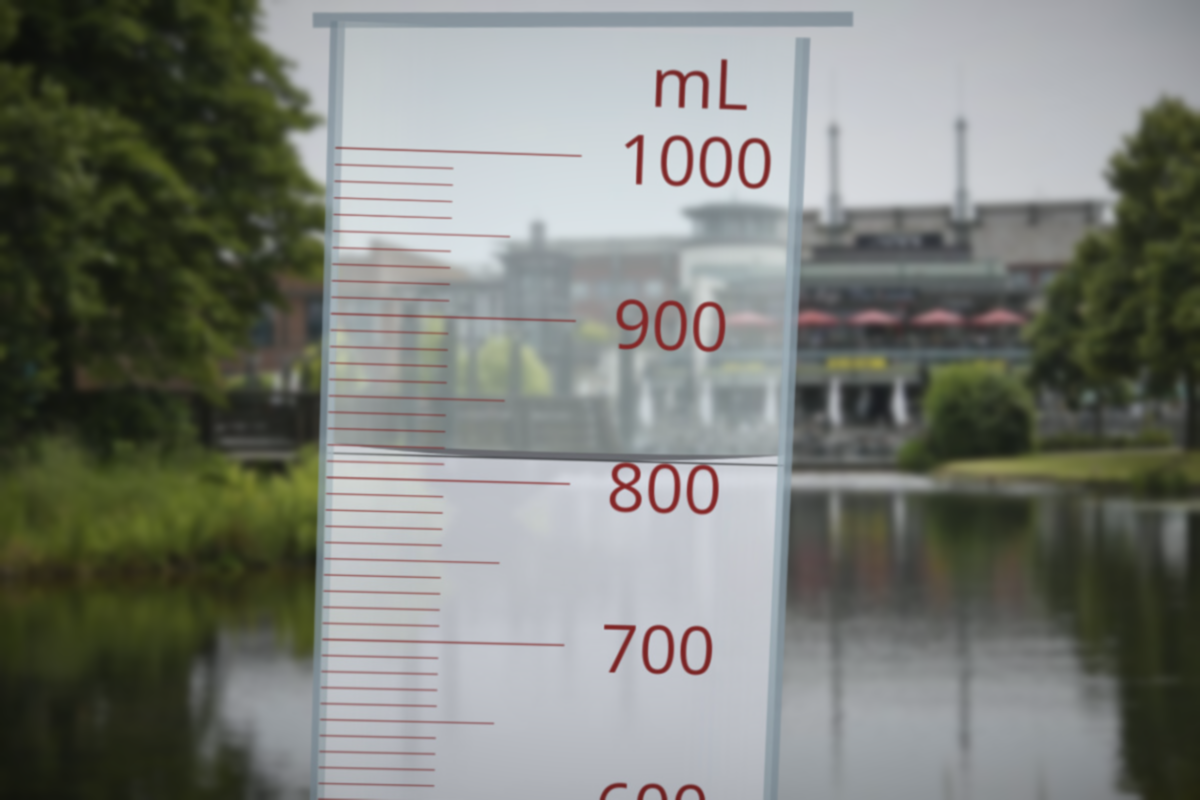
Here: 815
